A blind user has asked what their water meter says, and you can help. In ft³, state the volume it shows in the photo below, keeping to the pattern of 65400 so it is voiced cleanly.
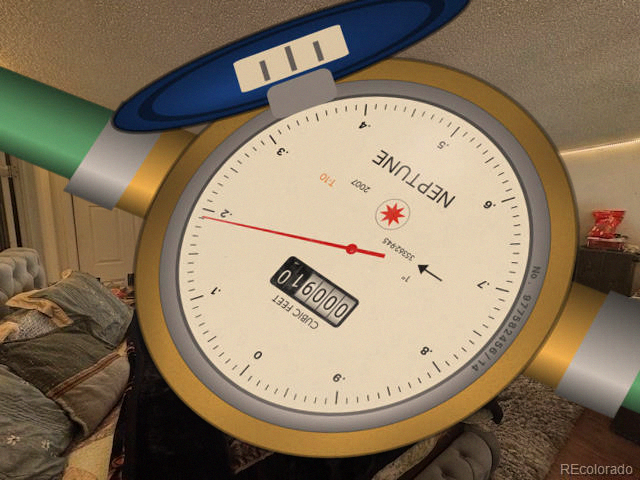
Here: 910.19
